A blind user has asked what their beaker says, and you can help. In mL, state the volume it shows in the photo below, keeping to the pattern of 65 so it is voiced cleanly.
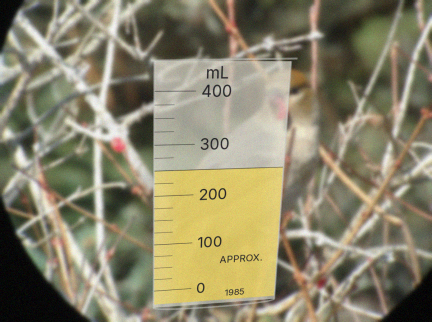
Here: 250
